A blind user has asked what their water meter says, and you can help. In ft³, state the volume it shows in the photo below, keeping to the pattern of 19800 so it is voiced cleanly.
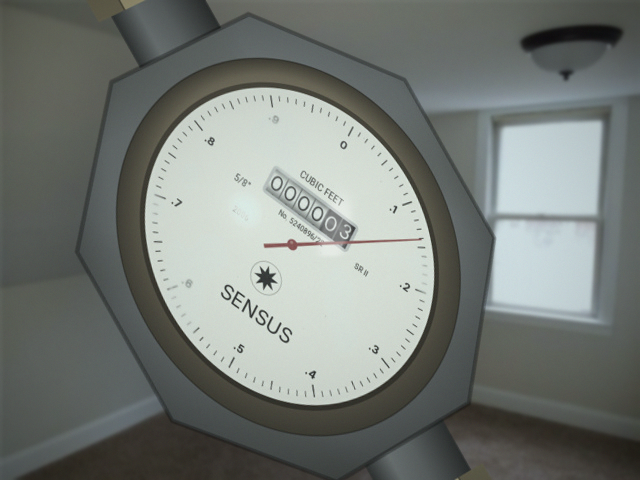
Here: 3.14
